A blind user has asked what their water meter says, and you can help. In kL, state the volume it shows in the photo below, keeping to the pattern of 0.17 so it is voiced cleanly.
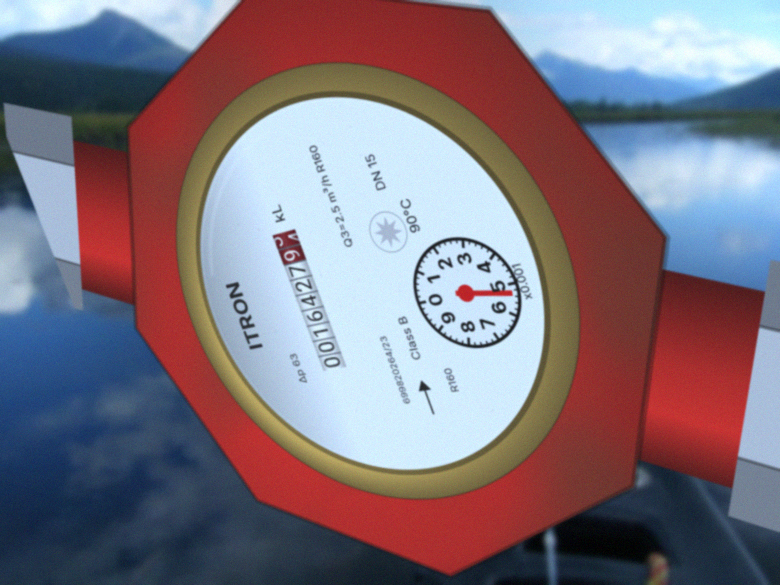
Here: 16427.935
